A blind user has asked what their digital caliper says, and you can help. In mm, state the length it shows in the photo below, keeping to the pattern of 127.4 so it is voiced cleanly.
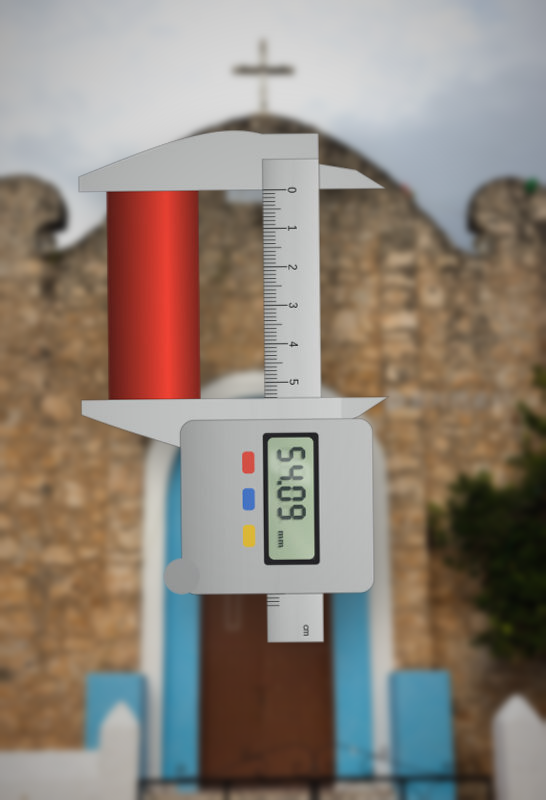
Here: 54.09
